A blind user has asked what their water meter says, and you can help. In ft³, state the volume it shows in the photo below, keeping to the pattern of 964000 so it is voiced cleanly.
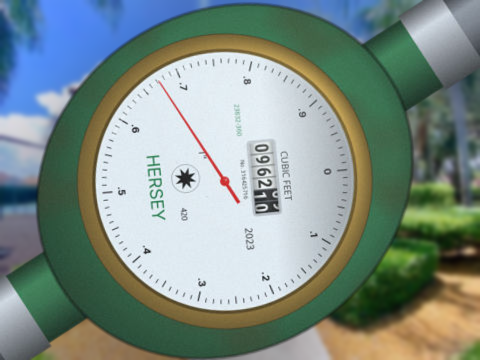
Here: 96209.67
